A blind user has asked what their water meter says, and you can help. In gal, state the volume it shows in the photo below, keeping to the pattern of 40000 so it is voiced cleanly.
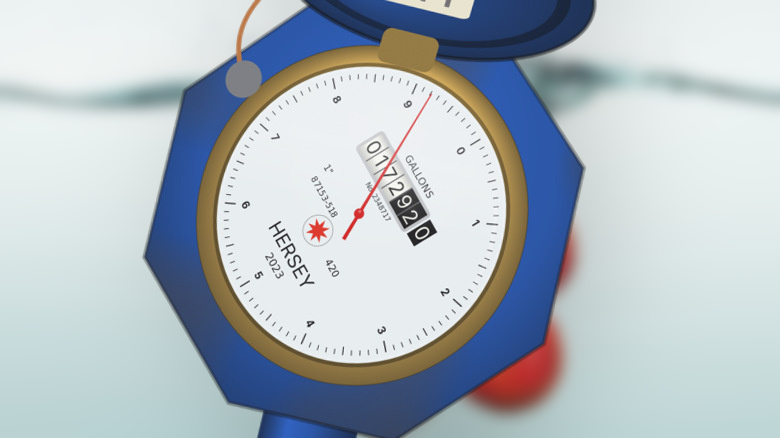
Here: 172919.2
